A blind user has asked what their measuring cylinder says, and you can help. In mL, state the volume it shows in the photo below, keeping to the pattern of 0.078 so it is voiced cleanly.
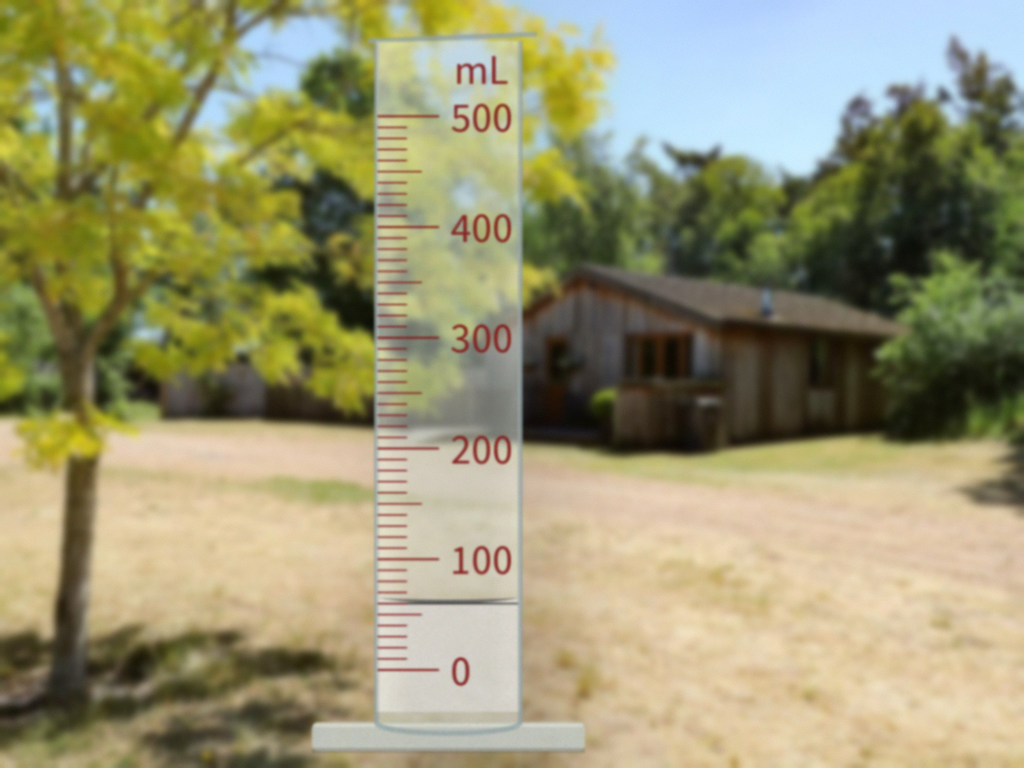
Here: 60
